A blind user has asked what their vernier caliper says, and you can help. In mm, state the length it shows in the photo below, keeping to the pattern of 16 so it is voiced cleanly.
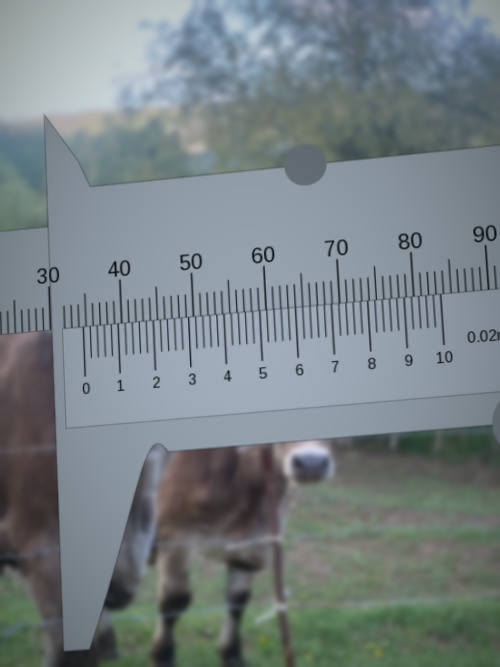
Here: 34.6
